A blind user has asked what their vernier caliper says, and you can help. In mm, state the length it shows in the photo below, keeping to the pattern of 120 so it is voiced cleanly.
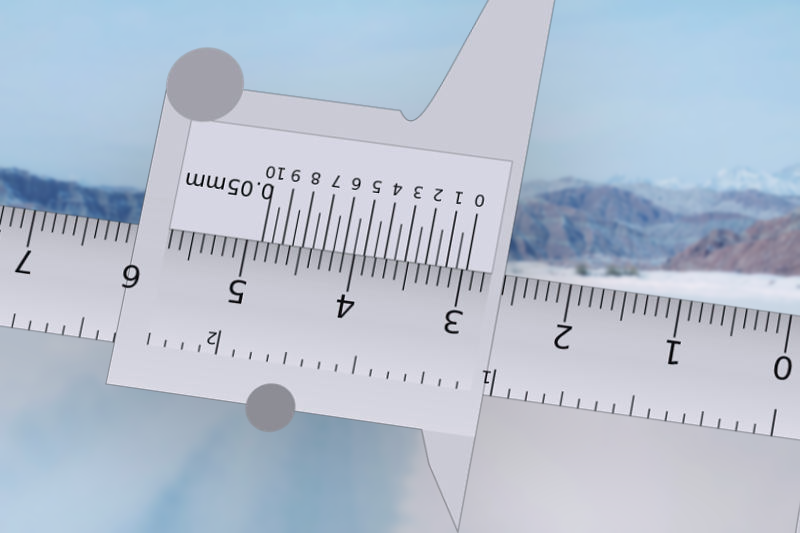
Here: 29.6
